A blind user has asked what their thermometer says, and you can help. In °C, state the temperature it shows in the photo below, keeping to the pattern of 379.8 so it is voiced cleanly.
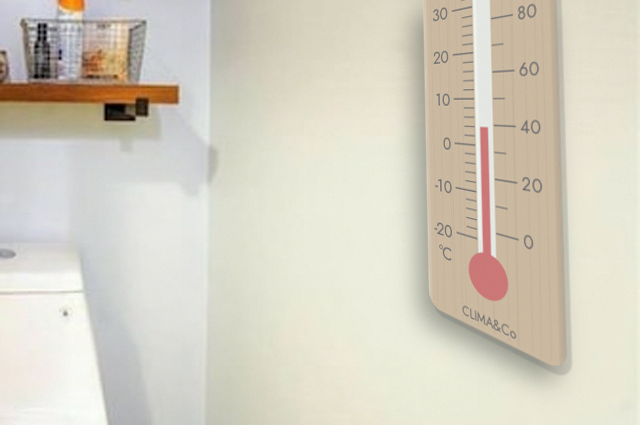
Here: 4
